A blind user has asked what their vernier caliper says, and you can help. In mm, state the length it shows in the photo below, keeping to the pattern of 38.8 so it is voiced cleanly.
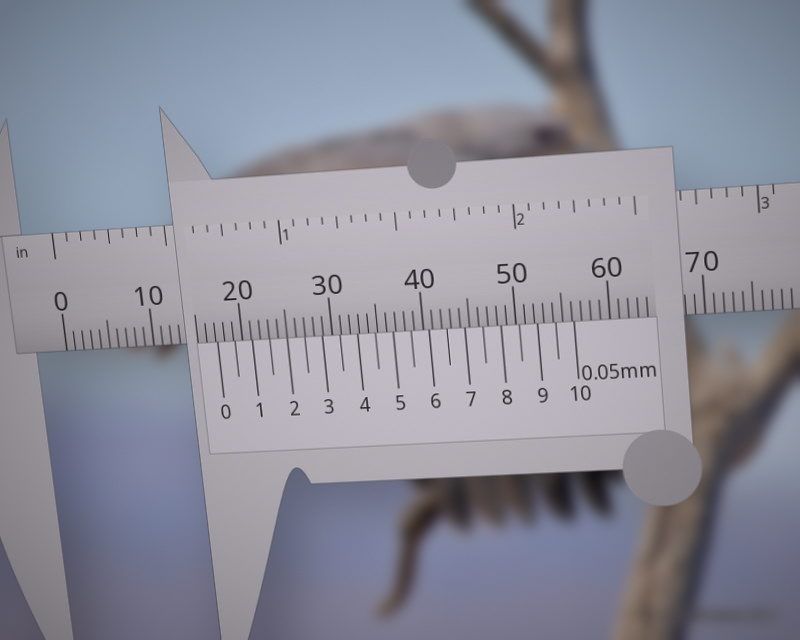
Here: 17.2
